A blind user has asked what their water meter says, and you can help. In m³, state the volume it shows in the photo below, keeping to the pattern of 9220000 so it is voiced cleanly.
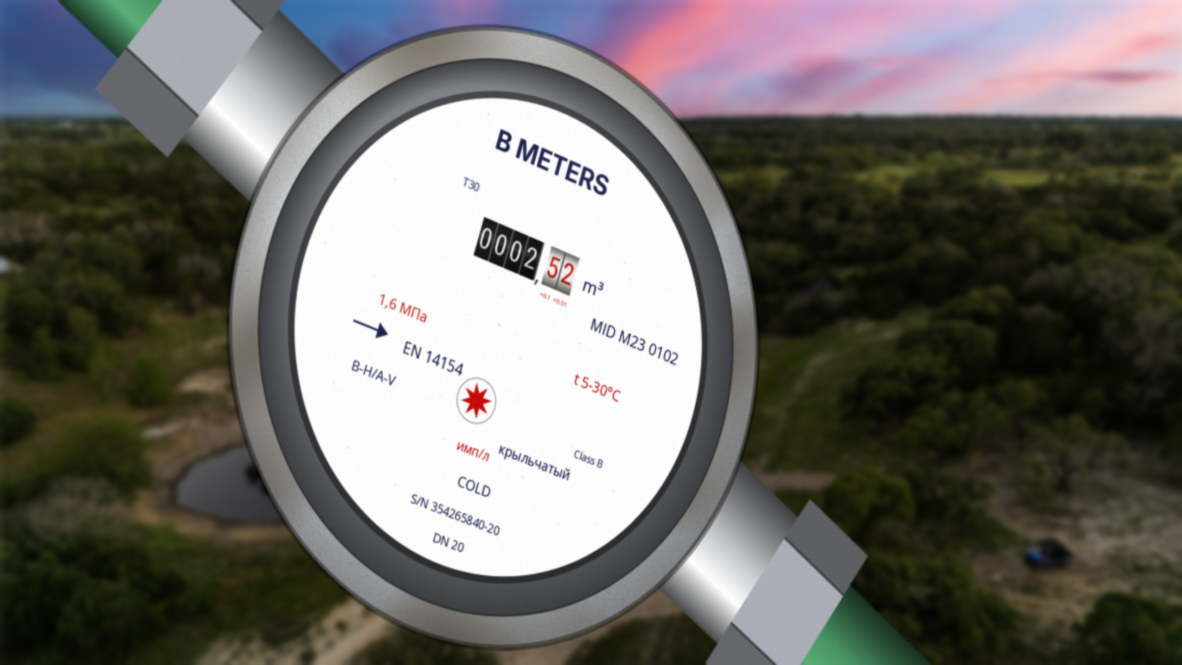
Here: 2.52
